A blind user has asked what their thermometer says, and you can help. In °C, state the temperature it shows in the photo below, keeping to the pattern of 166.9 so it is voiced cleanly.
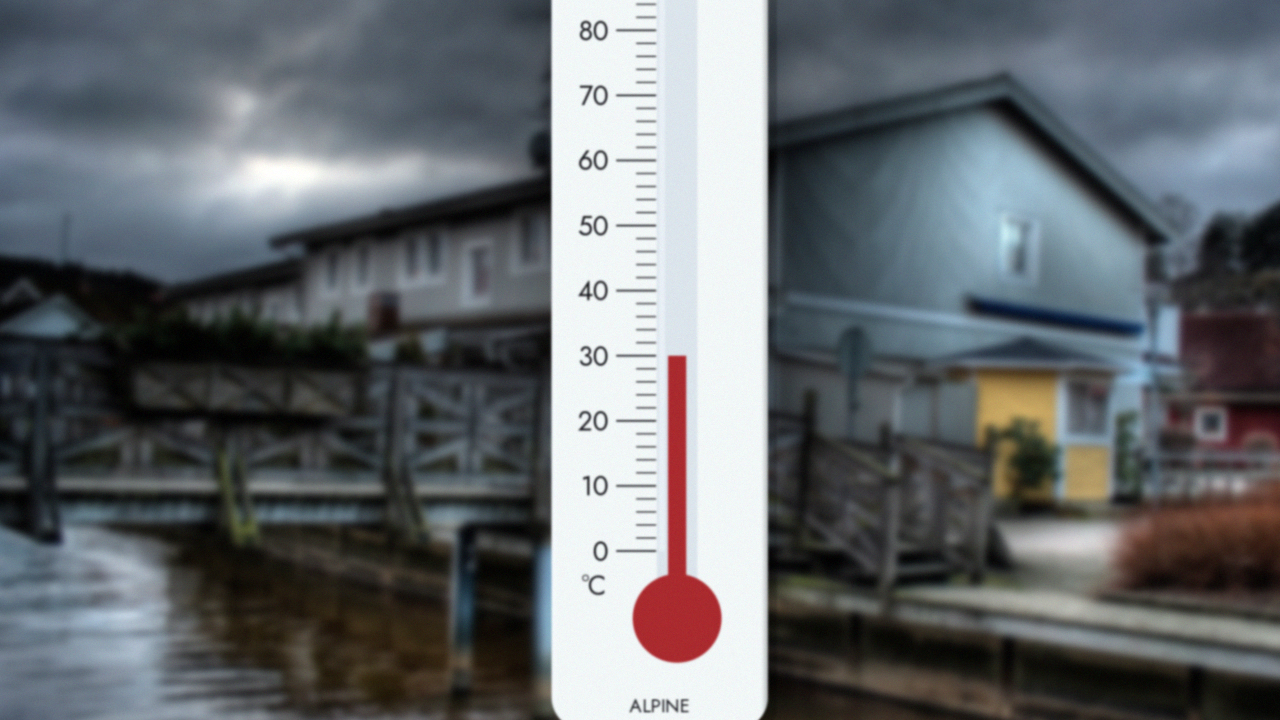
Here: 30
